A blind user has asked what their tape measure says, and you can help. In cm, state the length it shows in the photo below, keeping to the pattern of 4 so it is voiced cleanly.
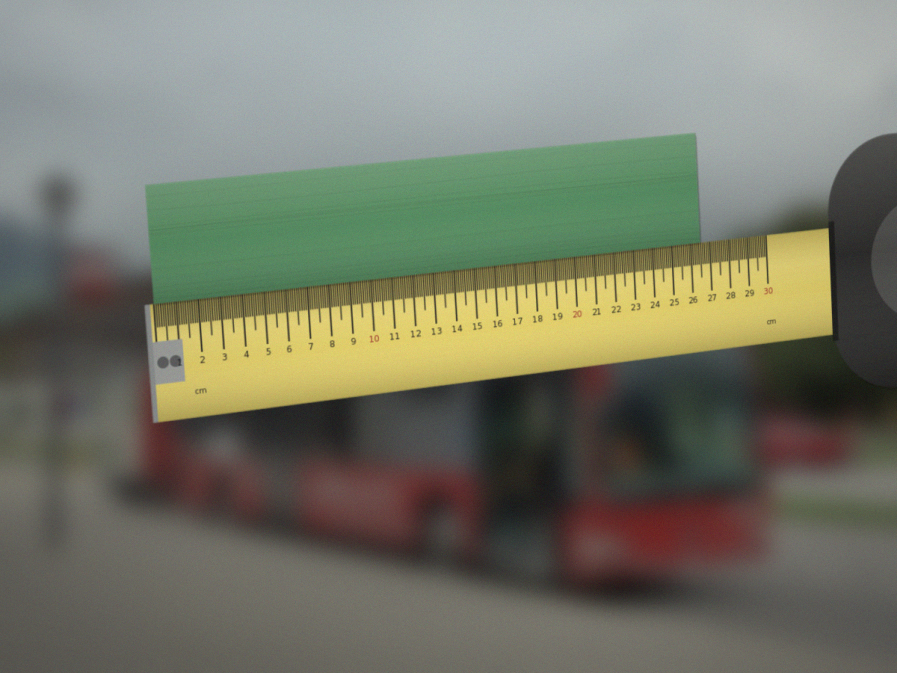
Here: 26.5
